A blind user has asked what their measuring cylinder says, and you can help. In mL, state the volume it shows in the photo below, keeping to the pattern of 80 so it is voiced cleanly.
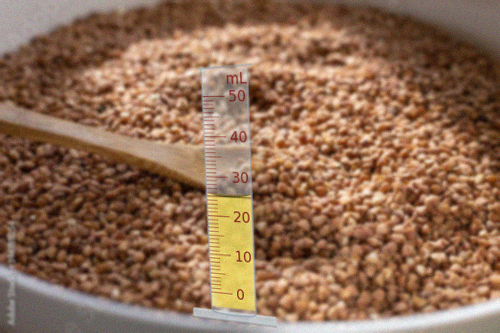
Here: 25
